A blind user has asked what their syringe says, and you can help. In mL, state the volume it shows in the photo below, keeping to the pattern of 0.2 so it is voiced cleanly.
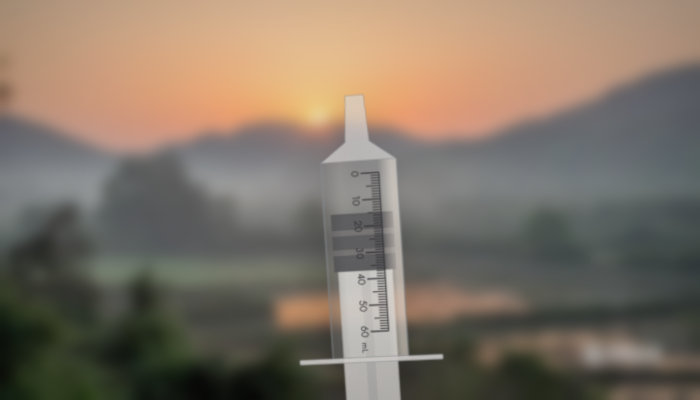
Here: 15
